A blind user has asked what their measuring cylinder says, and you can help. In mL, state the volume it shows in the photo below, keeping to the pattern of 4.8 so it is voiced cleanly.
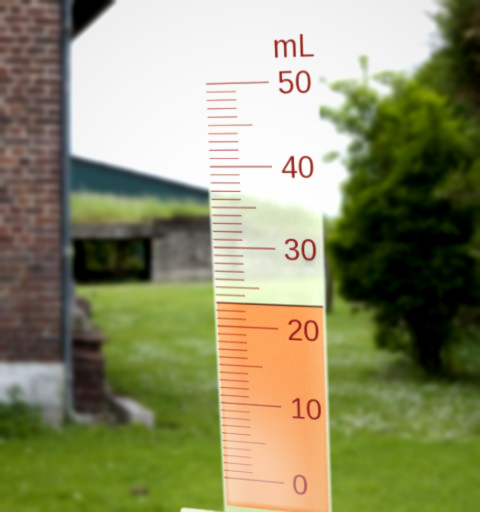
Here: 23
